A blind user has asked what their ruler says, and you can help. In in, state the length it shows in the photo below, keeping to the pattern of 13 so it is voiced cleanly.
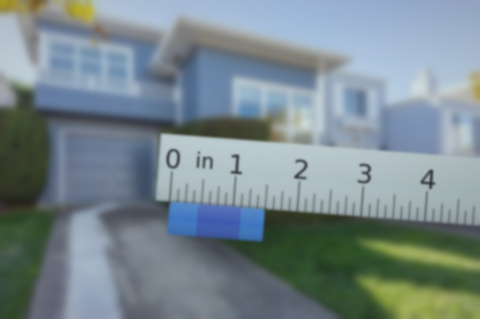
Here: 1.5
